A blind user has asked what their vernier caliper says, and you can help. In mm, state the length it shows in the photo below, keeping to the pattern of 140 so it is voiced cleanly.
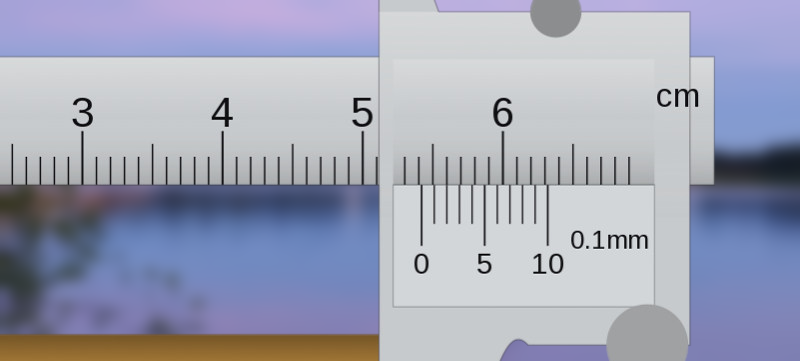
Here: 54.2
